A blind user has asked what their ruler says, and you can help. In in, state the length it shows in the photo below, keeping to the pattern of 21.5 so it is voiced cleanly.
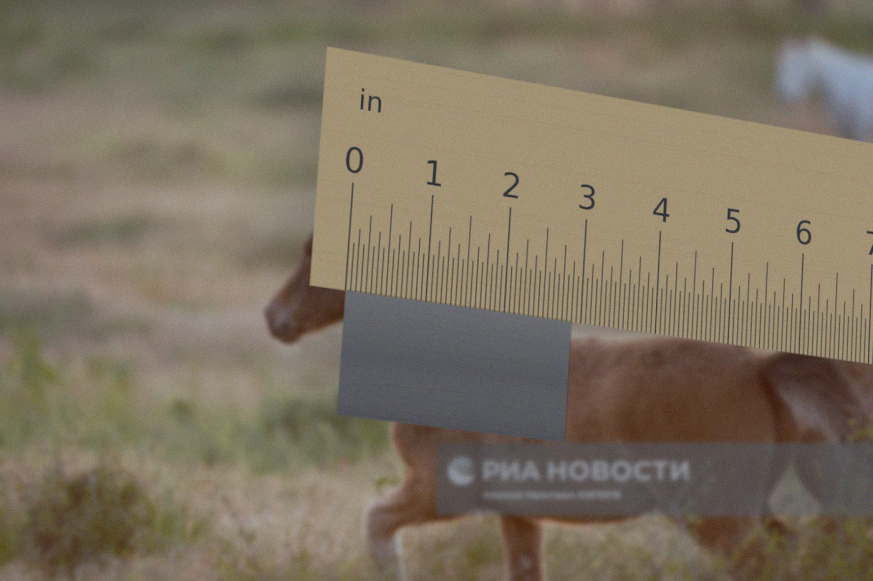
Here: 2.875
